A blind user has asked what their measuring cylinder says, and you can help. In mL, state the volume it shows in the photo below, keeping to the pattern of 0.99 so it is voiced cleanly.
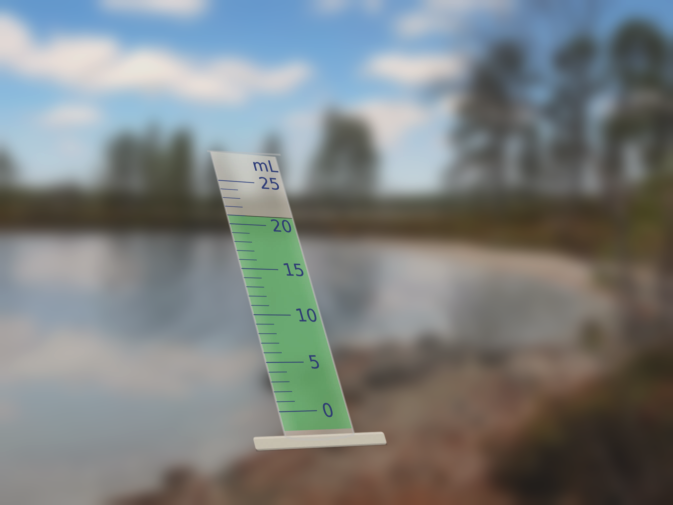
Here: 21
